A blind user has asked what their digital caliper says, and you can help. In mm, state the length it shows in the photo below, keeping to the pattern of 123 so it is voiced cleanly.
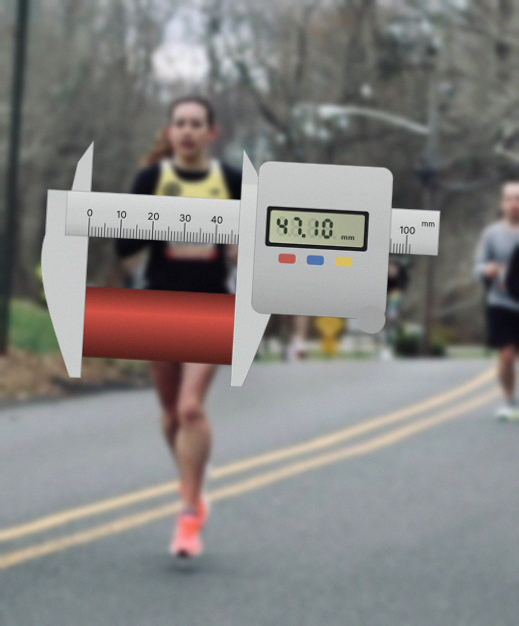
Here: 47.10
